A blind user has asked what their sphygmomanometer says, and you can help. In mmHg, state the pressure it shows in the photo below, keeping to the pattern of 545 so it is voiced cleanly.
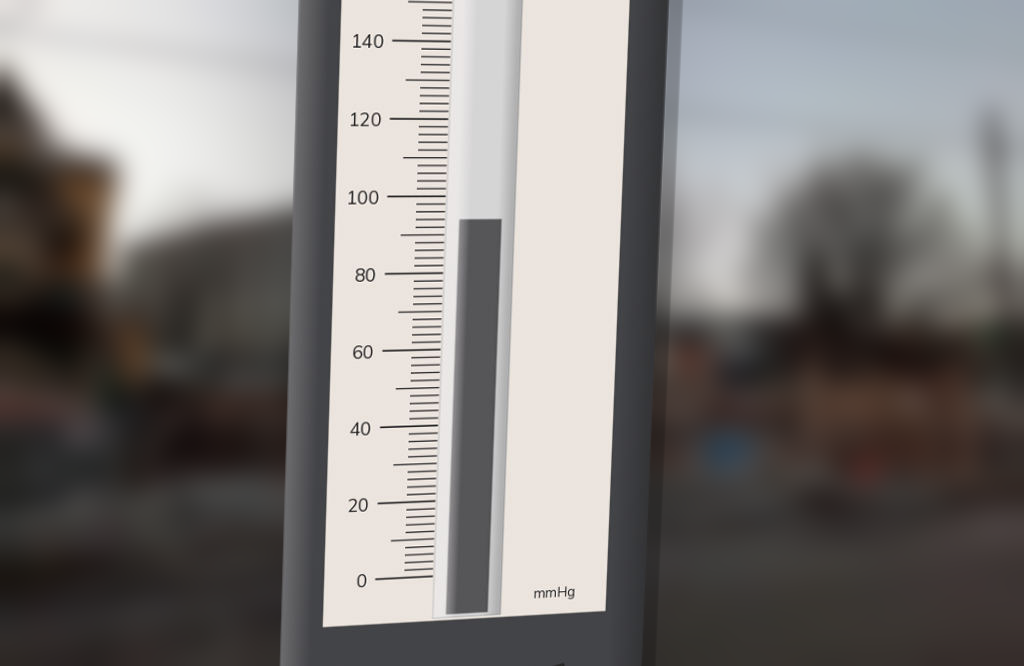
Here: 94
